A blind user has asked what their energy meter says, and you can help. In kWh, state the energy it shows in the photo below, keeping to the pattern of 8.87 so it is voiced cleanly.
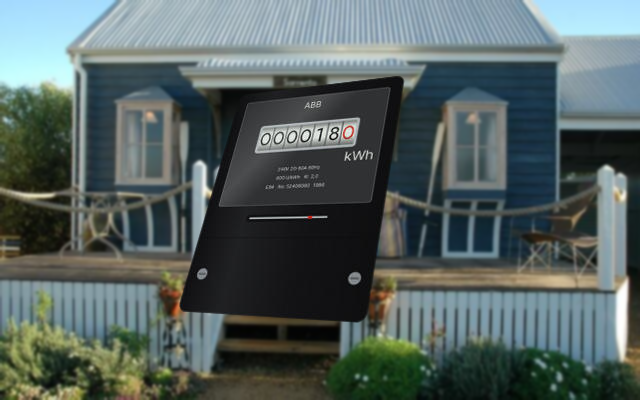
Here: 18.0
